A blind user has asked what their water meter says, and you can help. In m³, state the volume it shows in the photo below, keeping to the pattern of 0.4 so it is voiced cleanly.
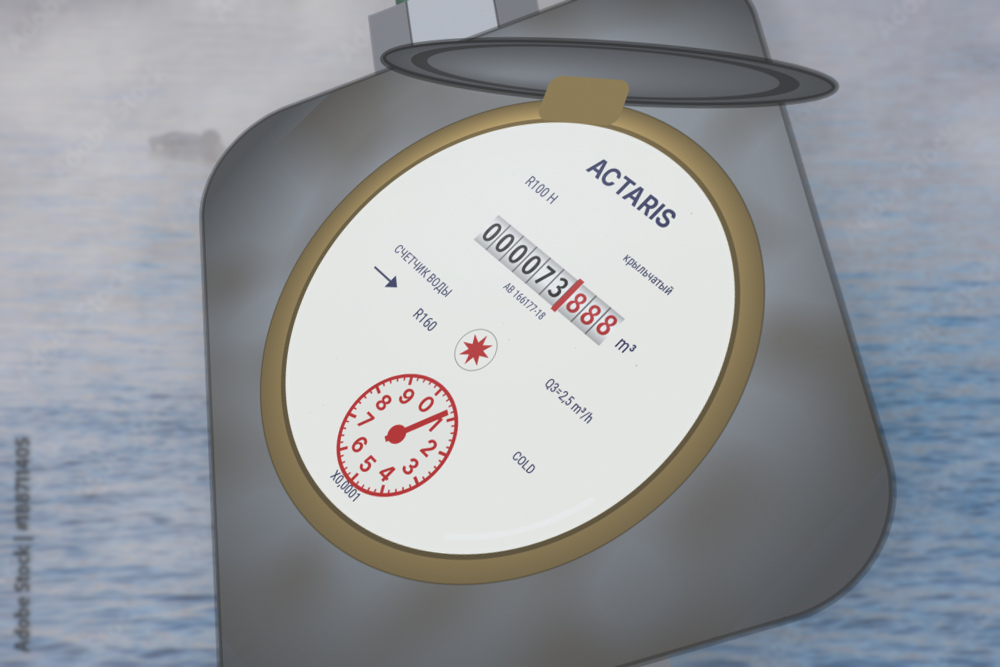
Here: 73.8880
